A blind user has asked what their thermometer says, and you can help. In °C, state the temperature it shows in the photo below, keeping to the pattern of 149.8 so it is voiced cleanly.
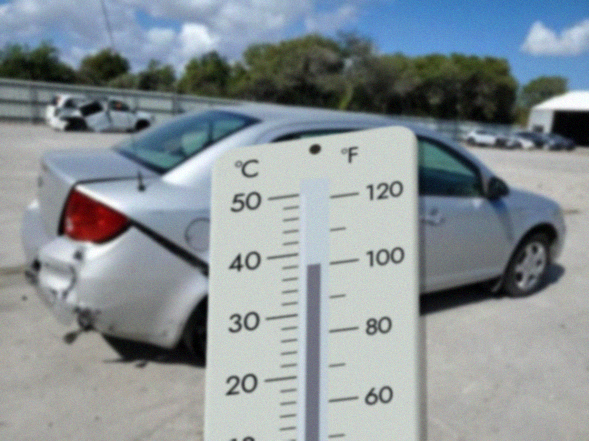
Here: 38
